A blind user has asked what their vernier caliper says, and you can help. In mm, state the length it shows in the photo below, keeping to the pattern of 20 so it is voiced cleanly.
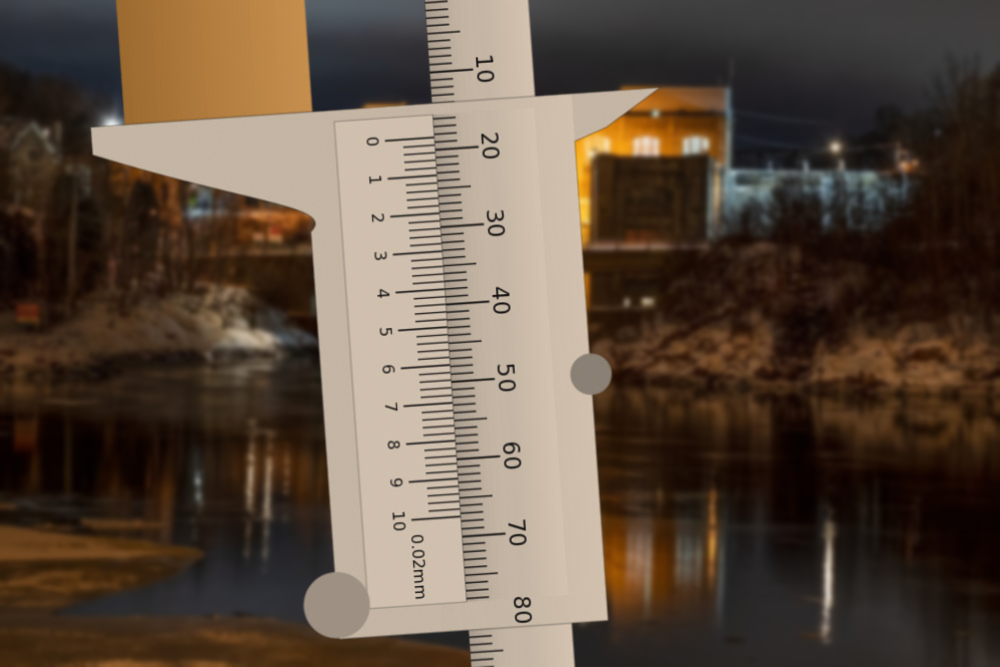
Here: 18.4
